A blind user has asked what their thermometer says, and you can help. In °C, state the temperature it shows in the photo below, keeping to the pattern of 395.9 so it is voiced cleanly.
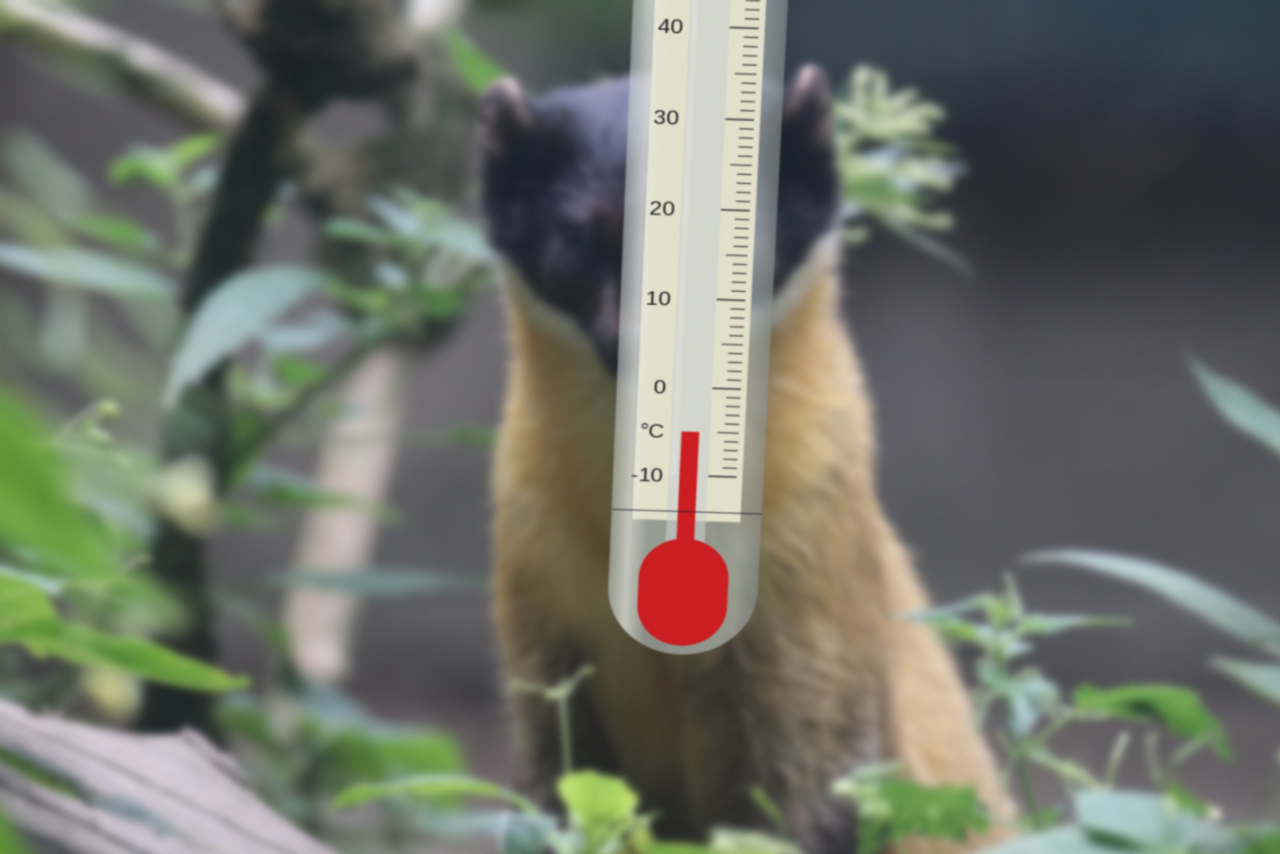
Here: -5
